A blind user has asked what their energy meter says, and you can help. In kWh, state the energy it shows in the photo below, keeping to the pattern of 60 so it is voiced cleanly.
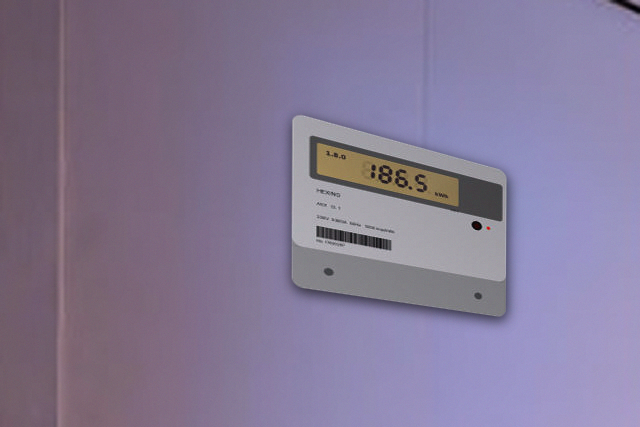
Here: 186.5
